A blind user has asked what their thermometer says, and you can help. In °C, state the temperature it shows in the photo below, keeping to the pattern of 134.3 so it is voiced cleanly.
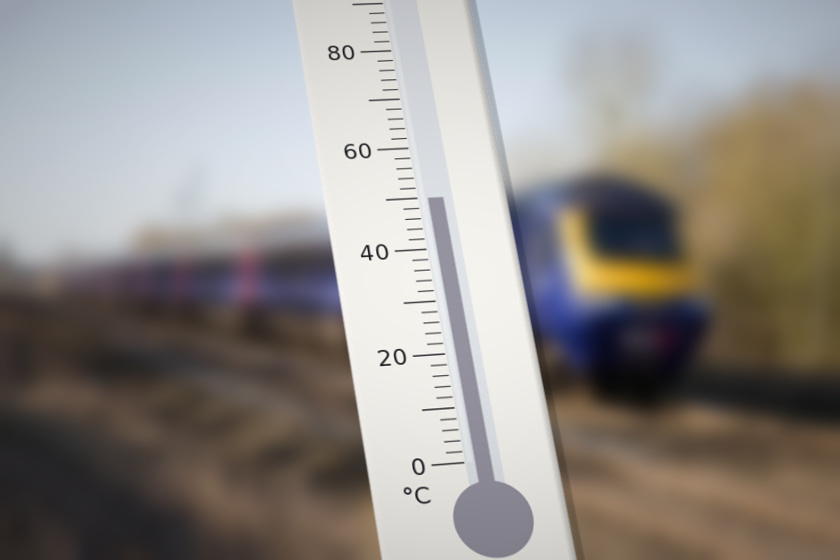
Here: 50
